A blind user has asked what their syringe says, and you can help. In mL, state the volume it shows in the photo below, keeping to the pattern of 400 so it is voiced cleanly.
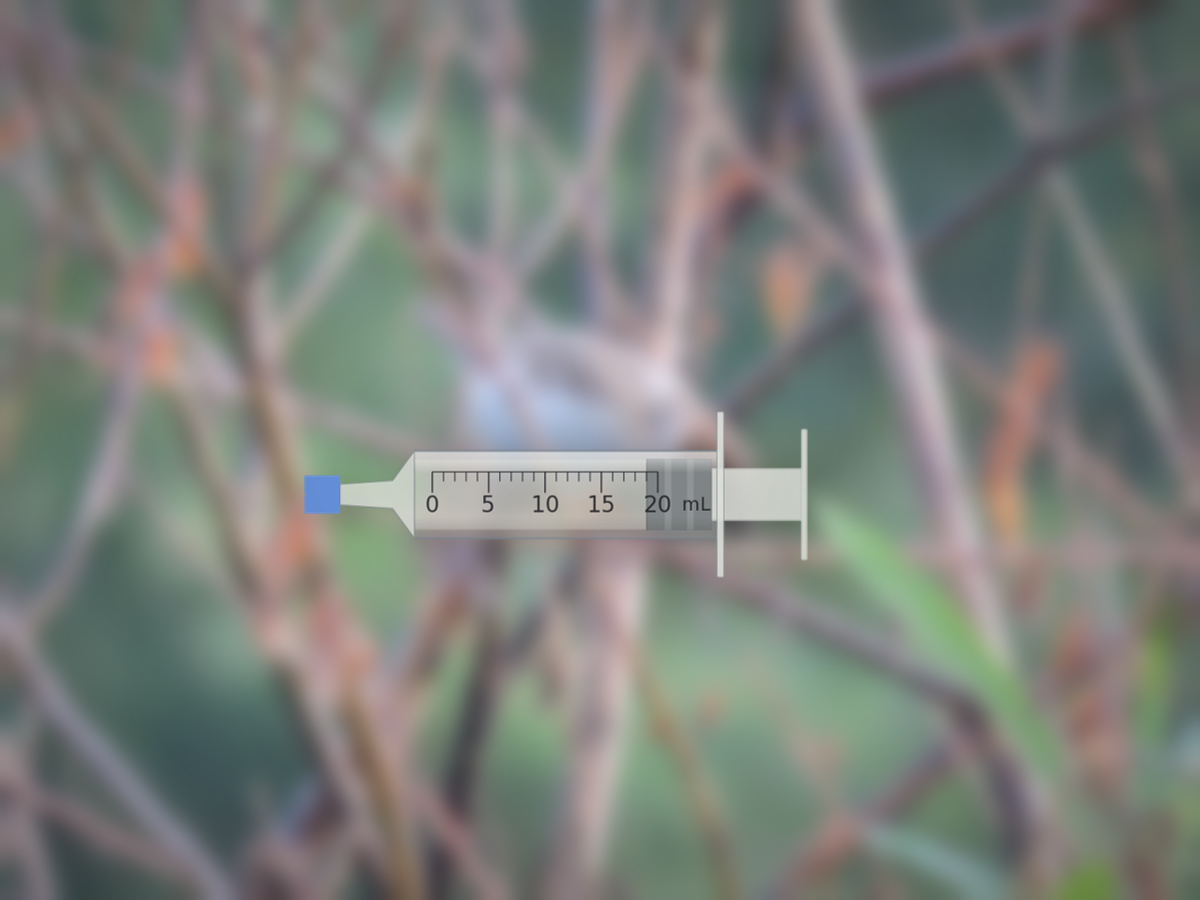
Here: 19
